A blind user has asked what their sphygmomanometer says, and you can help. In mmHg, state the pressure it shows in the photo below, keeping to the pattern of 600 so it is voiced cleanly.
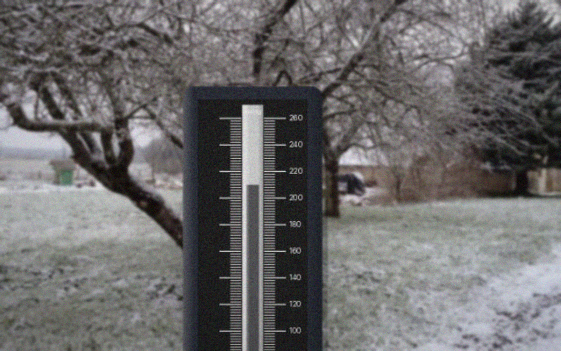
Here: 210
